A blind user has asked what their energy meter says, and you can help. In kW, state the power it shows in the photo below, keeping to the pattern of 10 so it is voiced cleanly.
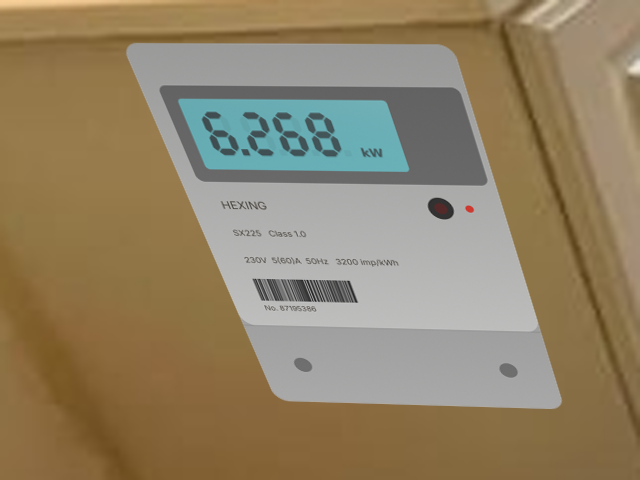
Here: 6.268
